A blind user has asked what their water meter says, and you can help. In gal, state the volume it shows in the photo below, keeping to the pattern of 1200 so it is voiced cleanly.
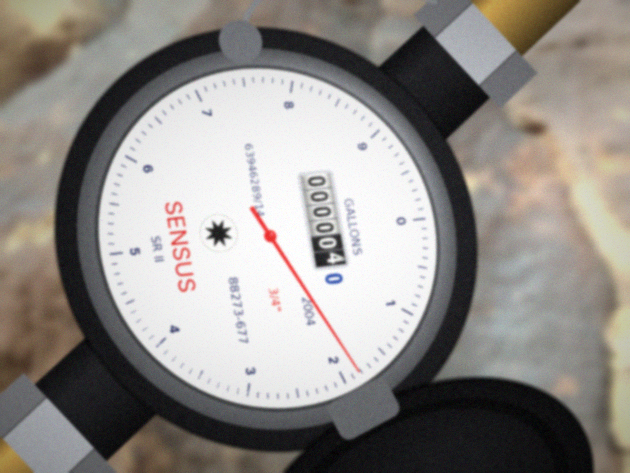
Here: 41.8
